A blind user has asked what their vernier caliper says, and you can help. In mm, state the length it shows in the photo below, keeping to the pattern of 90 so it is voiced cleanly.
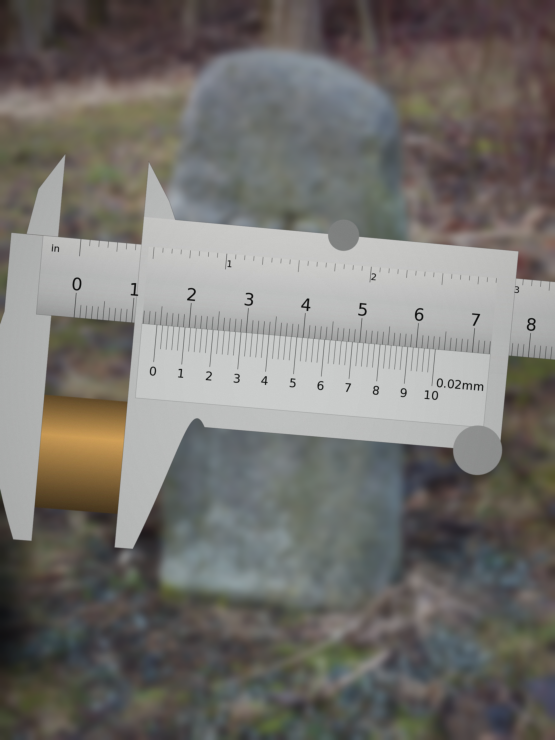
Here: 14.4
